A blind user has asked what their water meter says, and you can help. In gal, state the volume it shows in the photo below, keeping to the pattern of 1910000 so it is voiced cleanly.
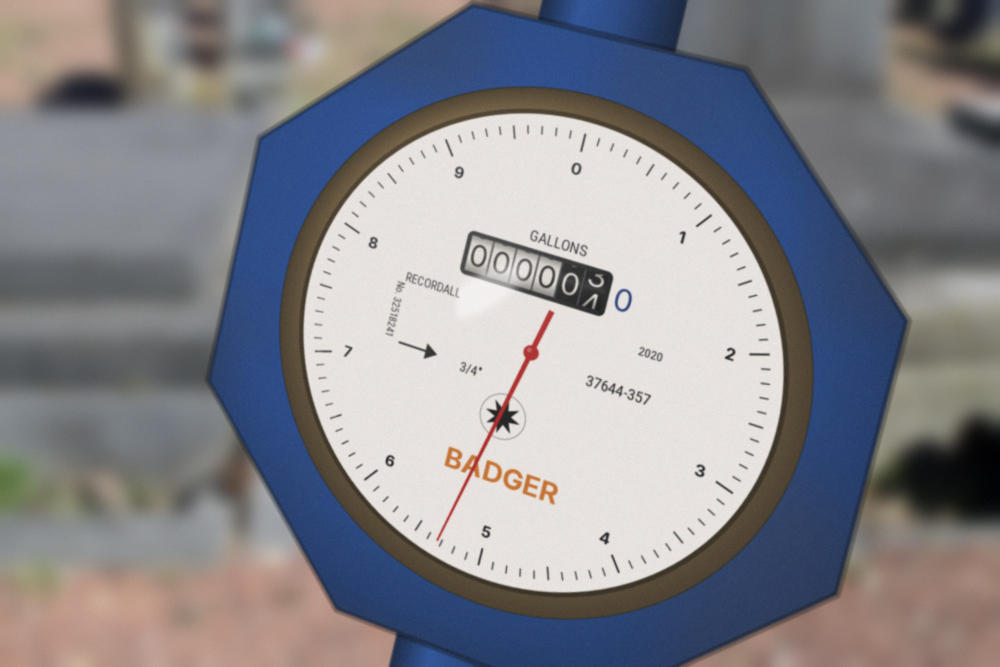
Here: 35.3
